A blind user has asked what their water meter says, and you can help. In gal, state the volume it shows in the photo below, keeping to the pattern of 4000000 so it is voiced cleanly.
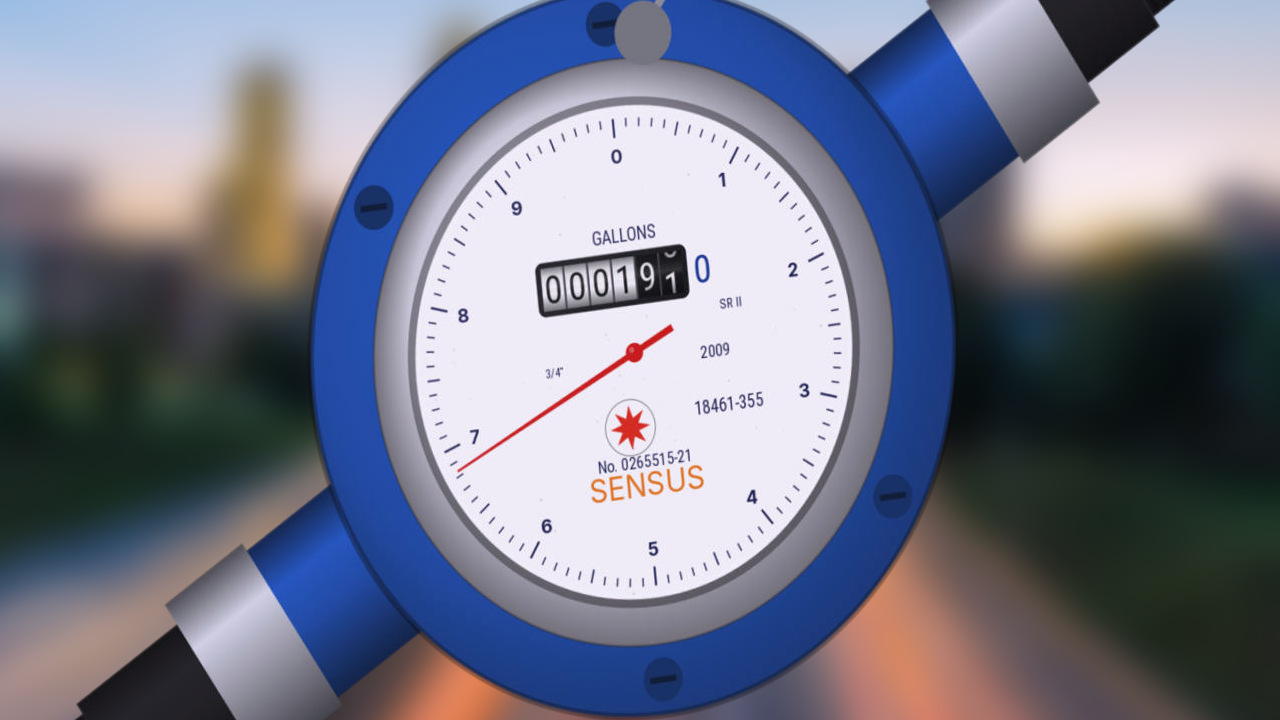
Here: 1906.8
